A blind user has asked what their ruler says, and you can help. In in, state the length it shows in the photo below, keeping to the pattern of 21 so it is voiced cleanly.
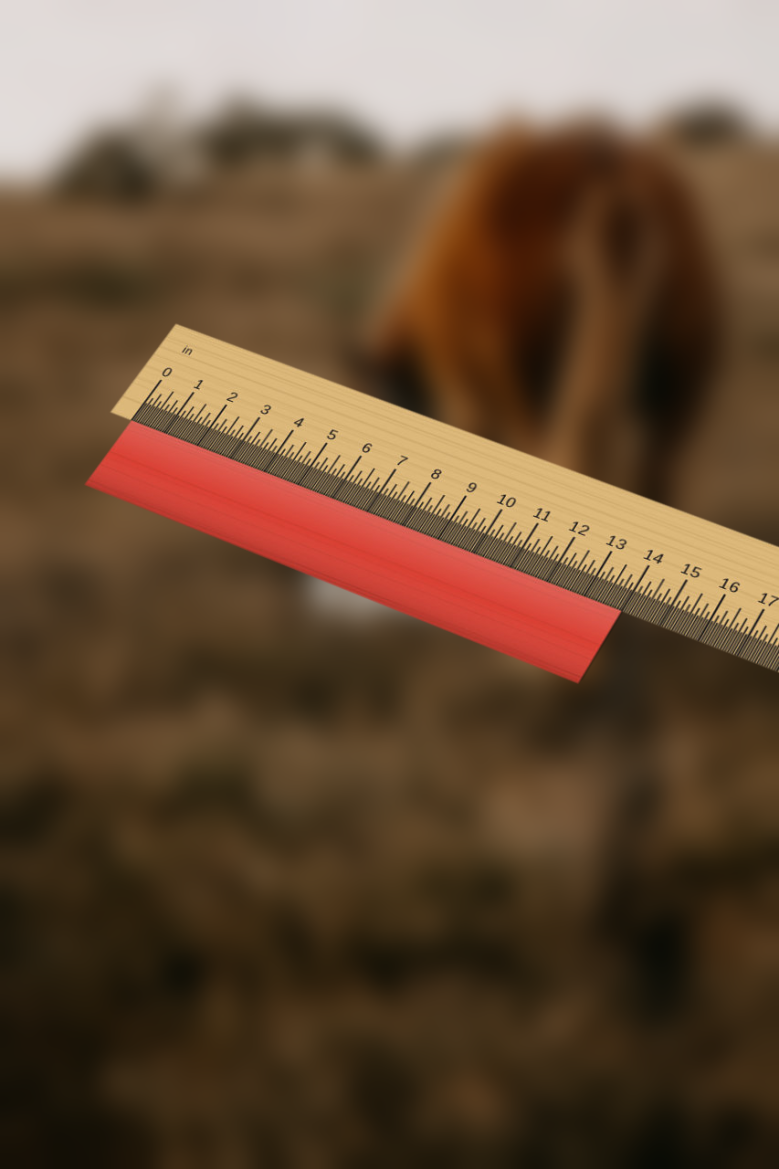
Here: 14
